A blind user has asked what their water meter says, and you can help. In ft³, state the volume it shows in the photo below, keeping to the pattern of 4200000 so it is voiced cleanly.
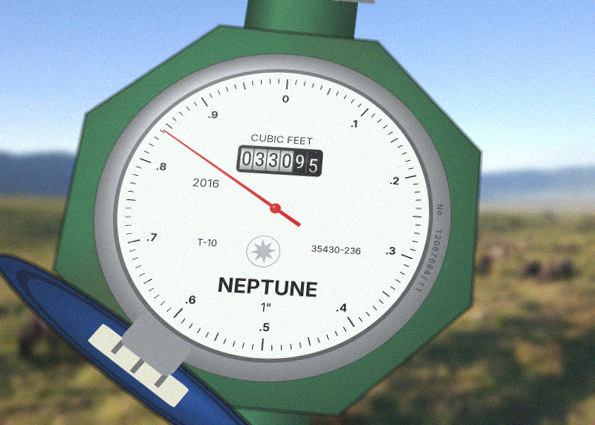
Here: 33094.84
